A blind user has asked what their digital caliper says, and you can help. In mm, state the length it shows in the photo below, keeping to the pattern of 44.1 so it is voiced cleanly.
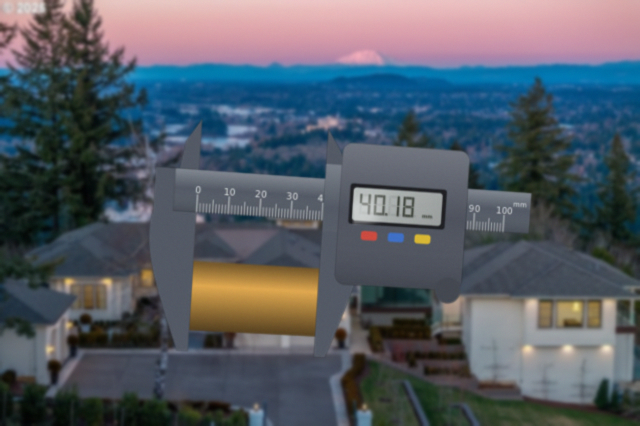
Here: 40.18
